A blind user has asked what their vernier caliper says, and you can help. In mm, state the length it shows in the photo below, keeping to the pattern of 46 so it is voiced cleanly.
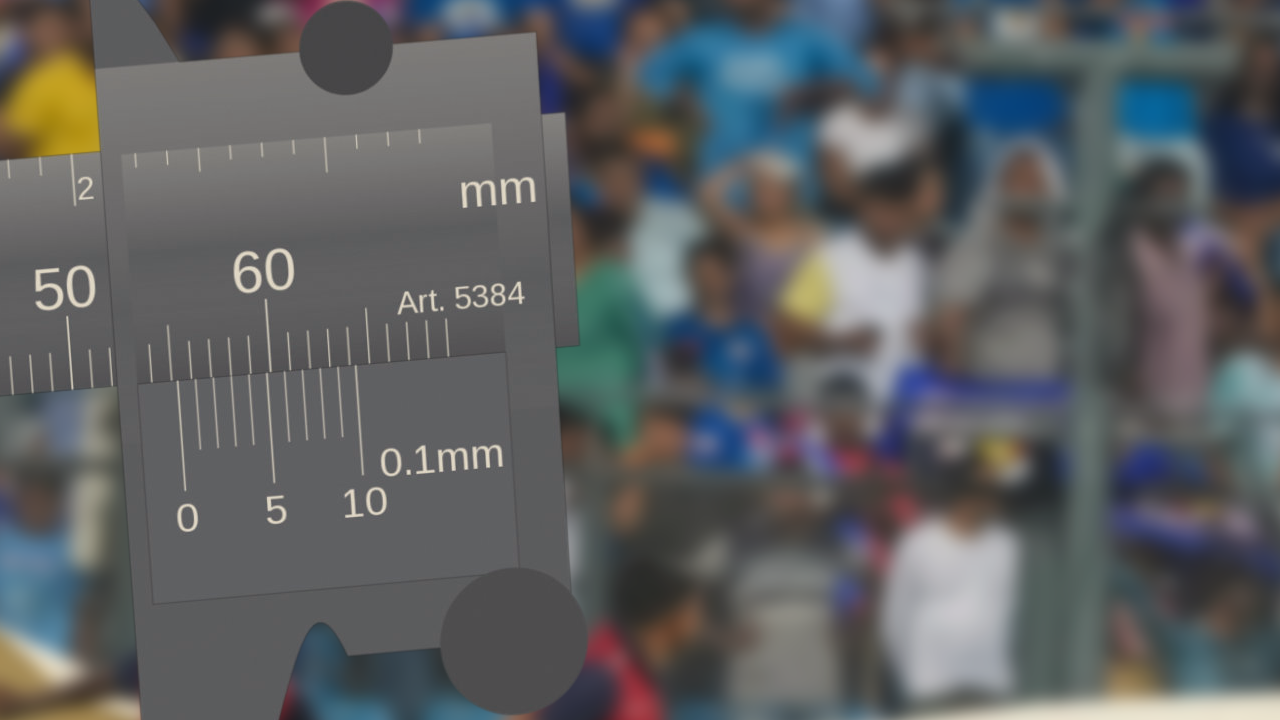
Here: 55.3
